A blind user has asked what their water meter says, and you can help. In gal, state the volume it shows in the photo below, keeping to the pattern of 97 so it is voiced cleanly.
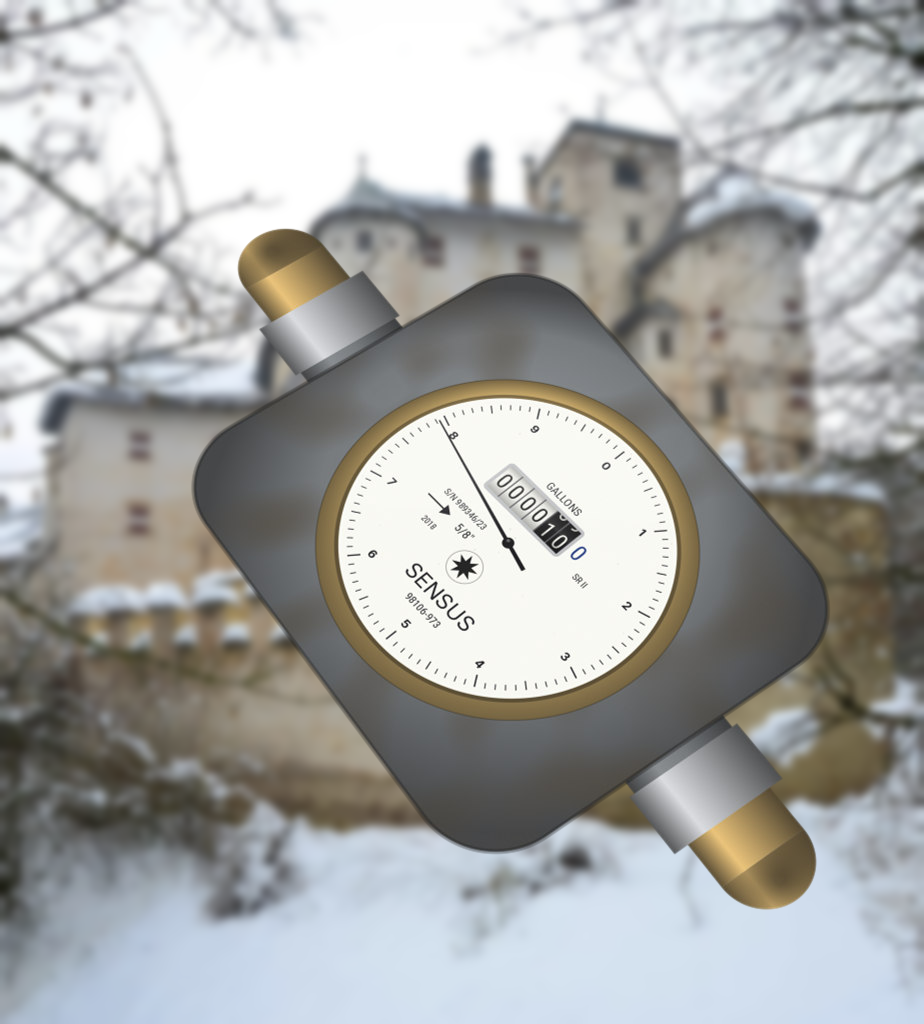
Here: 97.9
